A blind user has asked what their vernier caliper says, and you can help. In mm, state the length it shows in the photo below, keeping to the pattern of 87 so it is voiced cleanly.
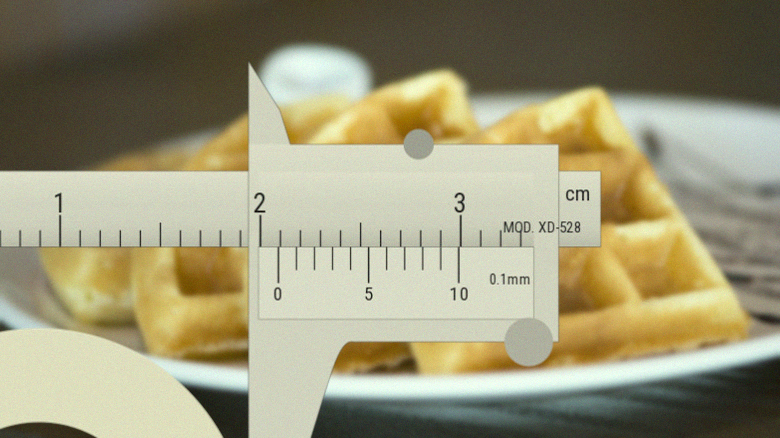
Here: 20.9
